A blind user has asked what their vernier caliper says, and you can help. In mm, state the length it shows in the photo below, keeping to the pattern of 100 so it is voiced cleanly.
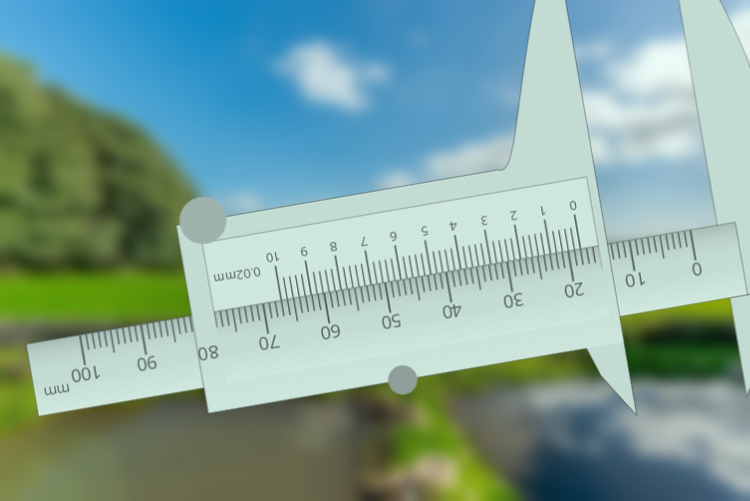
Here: 18.0
